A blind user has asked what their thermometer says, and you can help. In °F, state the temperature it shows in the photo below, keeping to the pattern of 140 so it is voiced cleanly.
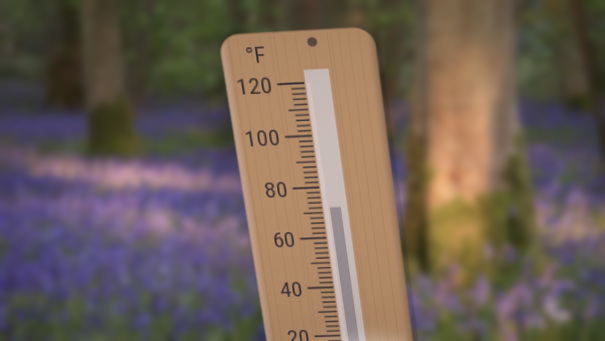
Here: 72
